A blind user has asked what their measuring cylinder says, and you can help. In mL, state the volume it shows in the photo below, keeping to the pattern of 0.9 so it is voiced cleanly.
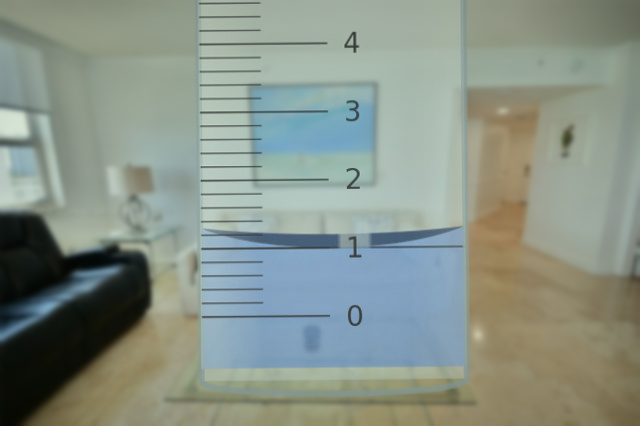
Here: 1
